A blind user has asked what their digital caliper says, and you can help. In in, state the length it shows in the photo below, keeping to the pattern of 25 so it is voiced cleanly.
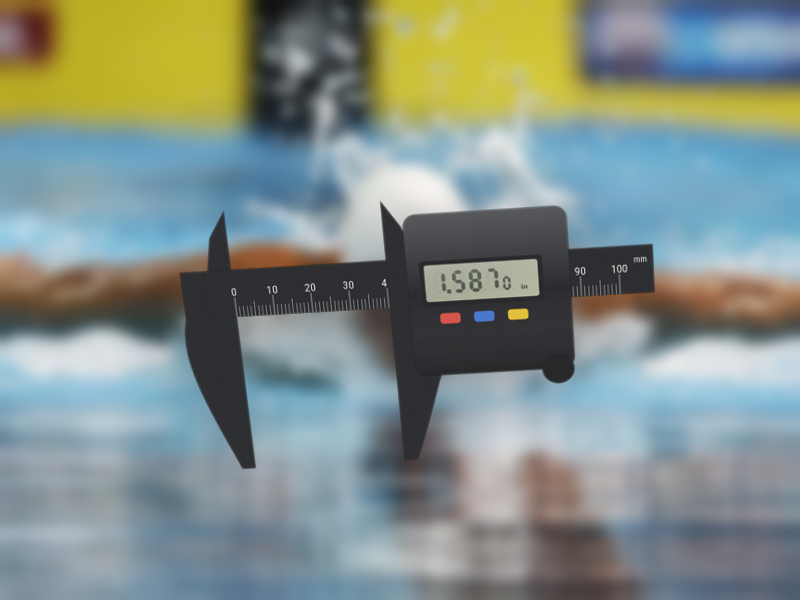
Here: 1.5870
